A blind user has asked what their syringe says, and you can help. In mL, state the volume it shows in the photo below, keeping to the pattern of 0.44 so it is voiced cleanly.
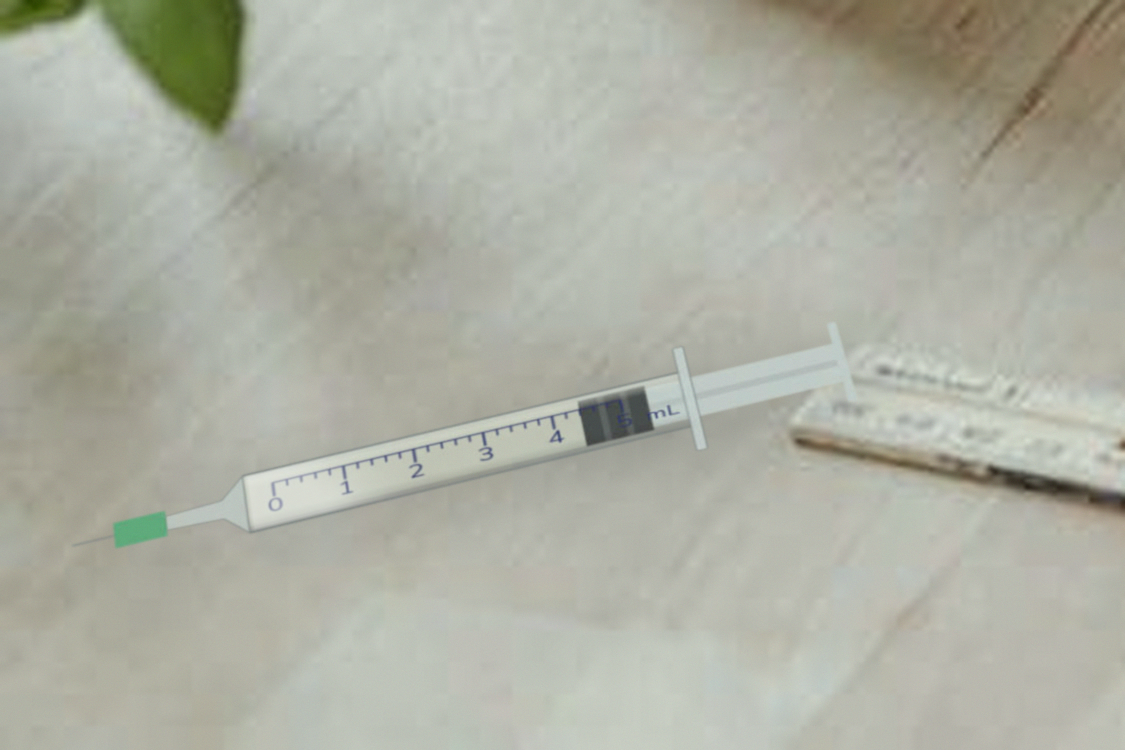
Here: 4.4
